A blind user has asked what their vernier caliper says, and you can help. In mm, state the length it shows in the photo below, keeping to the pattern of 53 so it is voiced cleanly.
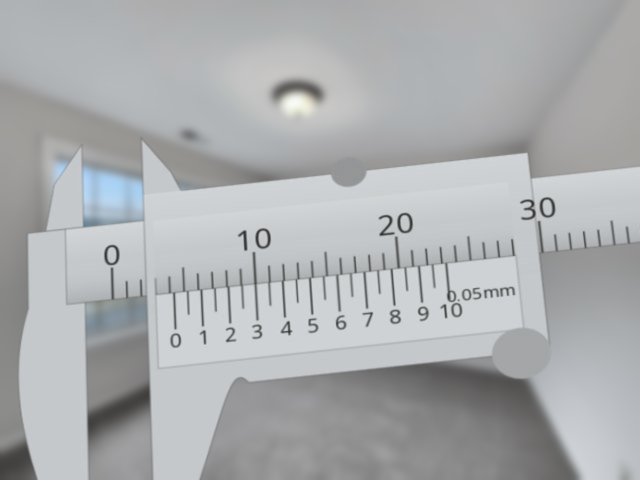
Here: 4.3
